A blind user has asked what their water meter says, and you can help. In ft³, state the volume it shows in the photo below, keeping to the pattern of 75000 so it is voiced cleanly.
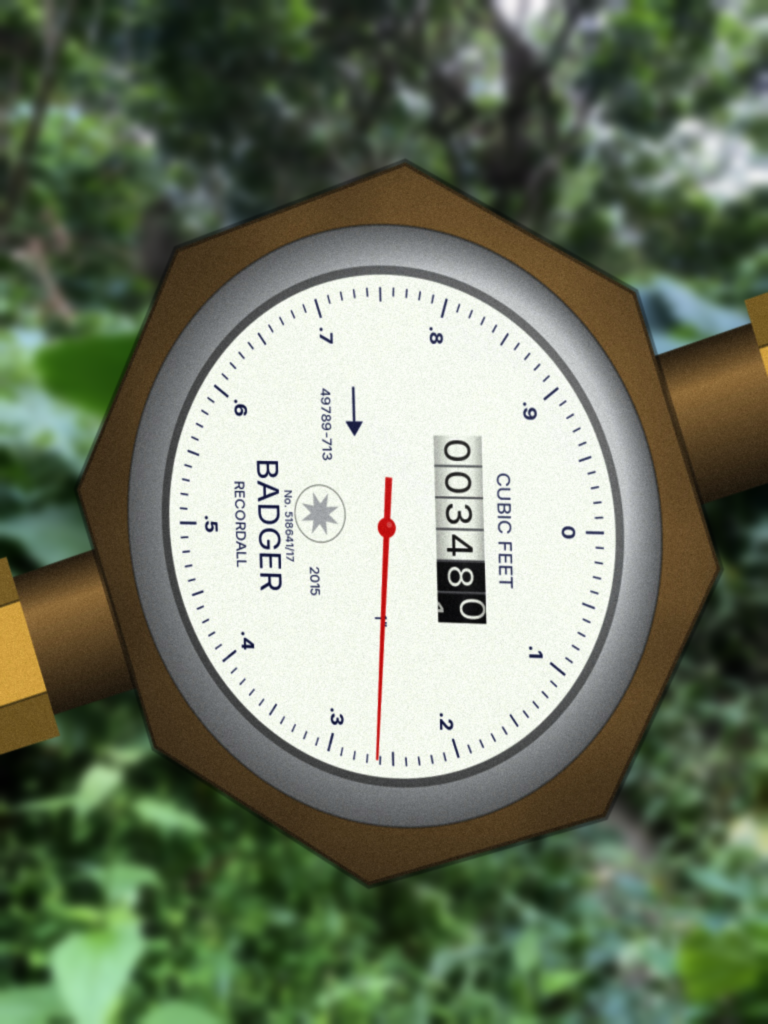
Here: 3480.26
